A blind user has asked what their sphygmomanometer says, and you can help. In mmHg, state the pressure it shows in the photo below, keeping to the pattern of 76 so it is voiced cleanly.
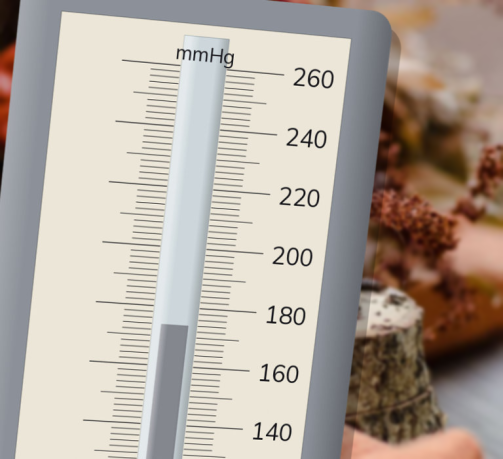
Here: 174
